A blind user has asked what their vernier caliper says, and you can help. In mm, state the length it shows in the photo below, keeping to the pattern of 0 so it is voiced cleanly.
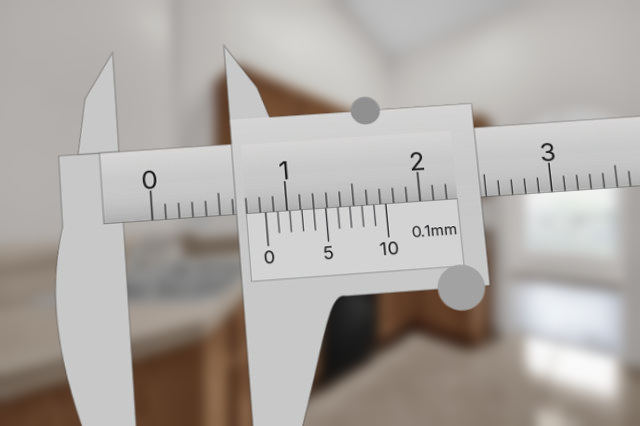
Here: 8.4
